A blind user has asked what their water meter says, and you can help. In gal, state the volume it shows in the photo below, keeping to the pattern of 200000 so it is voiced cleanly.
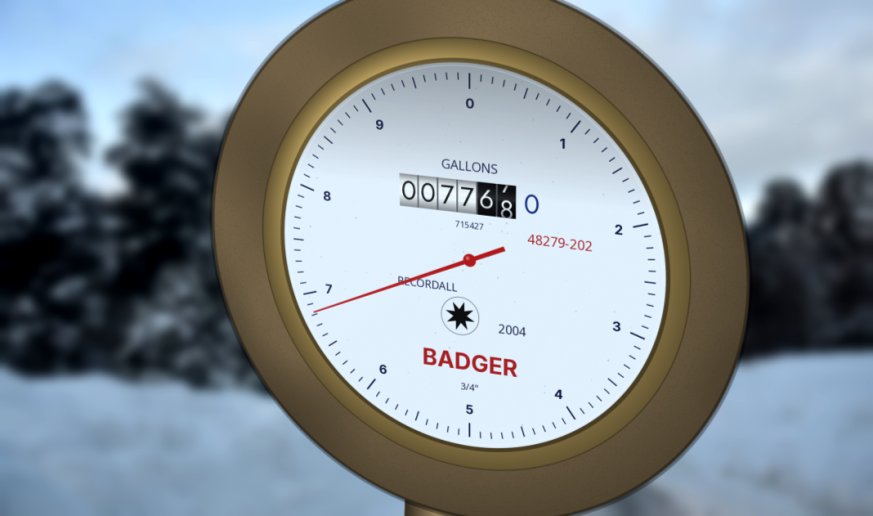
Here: 77676.8
